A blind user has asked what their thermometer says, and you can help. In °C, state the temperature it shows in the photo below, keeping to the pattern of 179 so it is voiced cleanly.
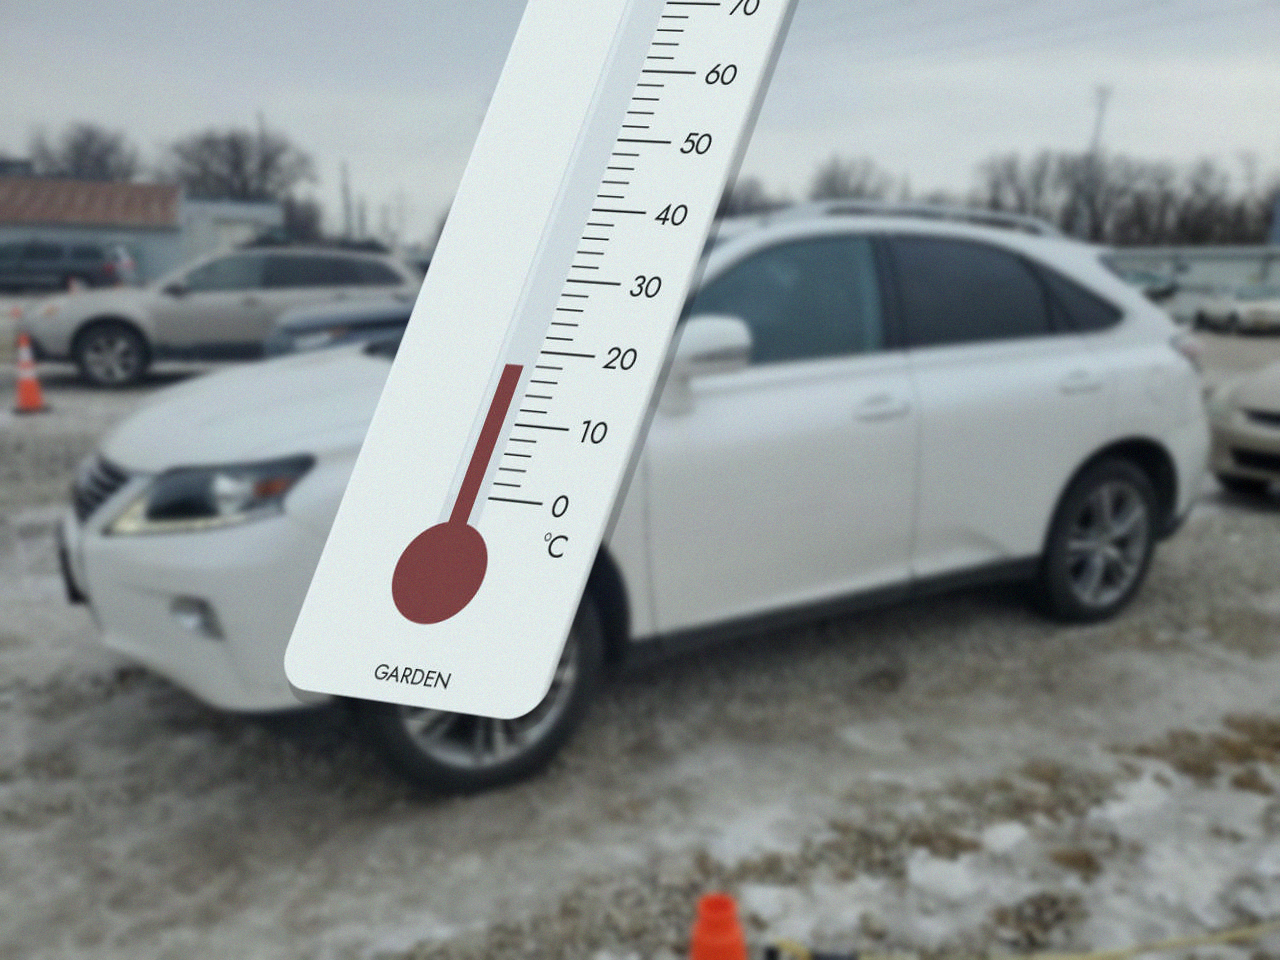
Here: 18
